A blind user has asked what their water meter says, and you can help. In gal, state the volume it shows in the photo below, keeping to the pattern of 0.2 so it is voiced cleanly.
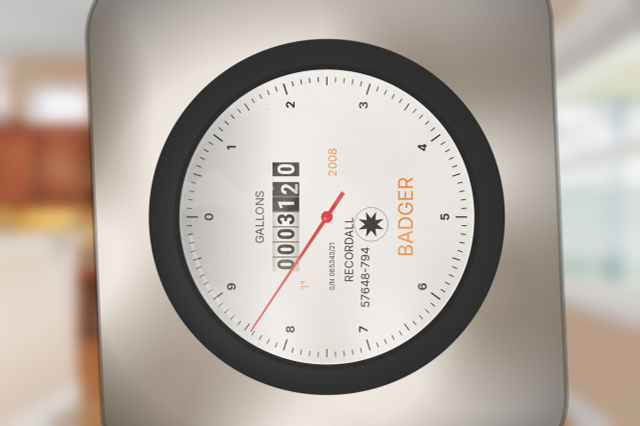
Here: 3118.4
